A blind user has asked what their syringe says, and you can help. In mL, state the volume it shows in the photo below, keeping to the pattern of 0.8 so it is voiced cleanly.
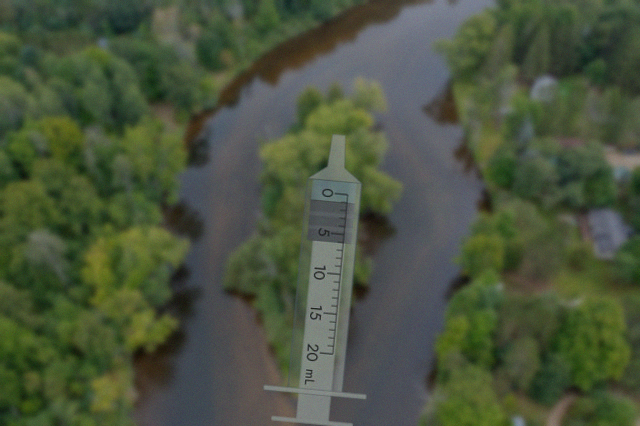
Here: 1
